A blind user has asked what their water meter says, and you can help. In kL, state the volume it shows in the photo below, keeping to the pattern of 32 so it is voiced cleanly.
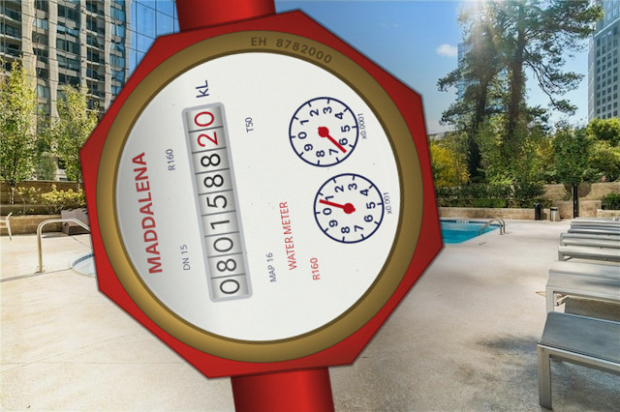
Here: 801588.2006
